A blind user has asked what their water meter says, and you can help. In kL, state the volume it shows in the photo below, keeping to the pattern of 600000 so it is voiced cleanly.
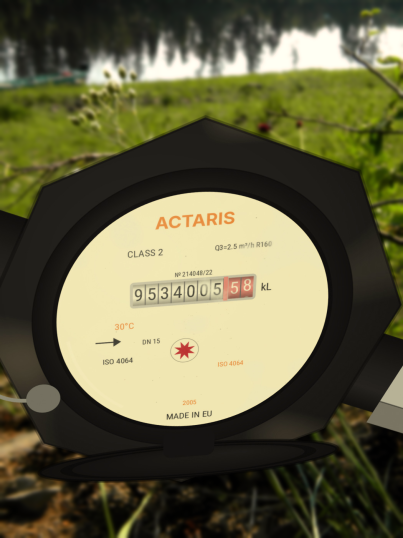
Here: 9534005.58
